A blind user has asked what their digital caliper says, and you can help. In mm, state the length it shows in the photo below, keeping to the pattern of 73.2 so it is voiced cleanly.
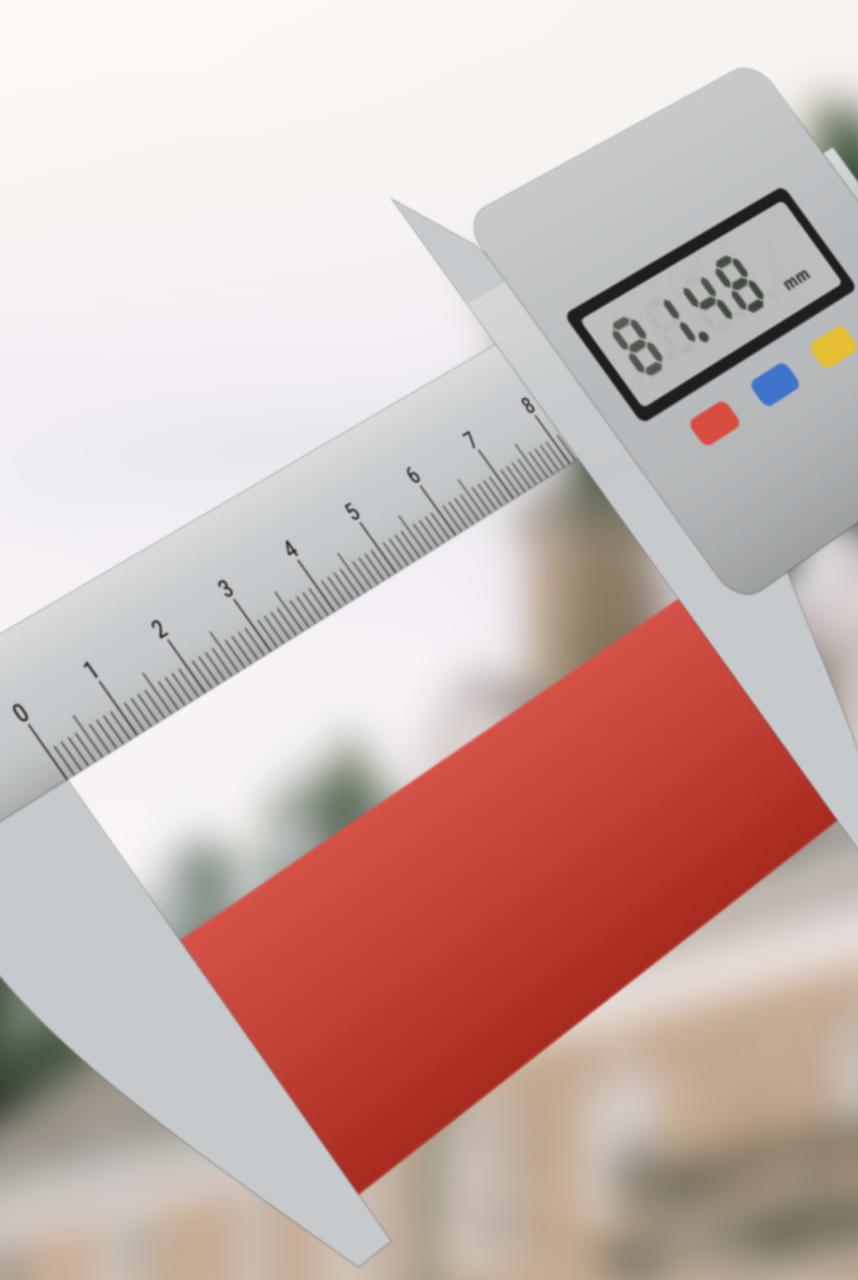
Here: 81.48
